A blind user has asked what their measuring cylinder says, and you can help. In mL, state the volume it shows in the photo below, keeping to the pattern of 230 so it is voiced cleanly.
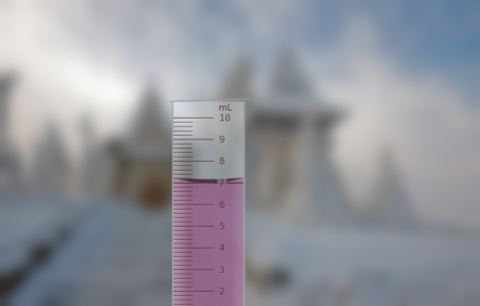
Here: 7
